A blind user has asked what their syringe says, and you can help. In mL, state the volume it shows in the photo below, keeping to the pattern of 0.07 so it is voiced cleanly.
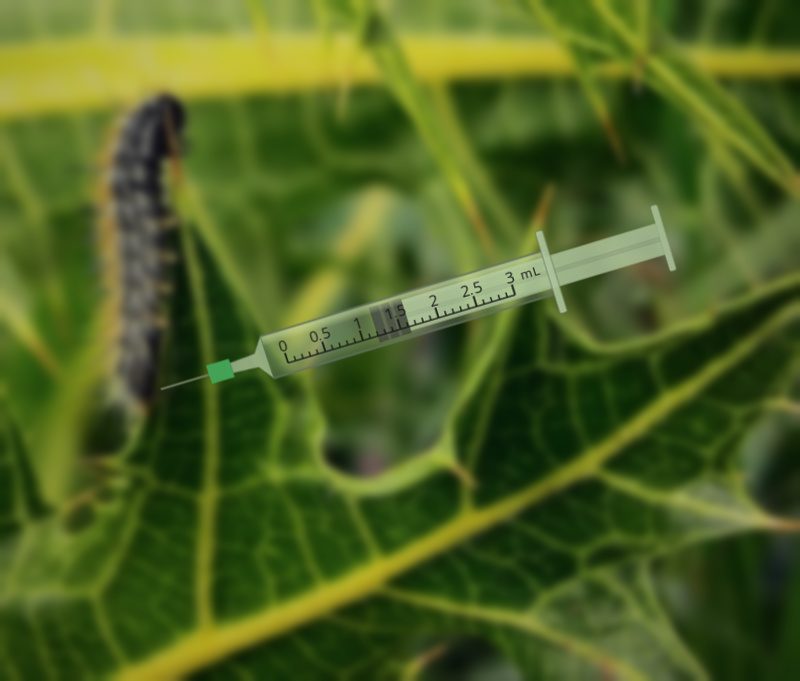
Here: 1.2
